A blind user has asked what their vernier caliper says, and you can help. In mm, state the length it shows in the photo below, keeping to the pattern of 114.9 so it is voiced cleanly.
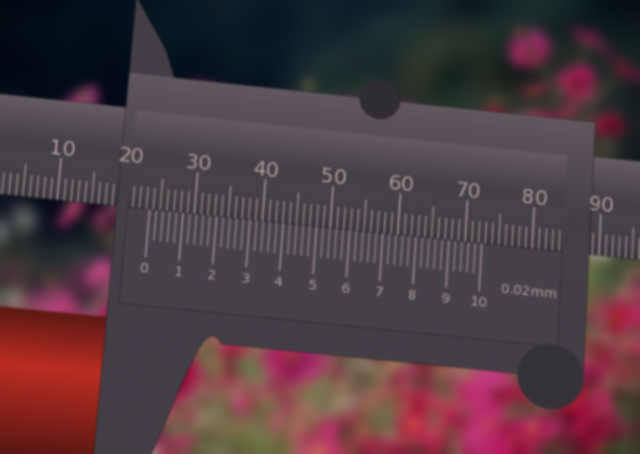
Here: 23.5
